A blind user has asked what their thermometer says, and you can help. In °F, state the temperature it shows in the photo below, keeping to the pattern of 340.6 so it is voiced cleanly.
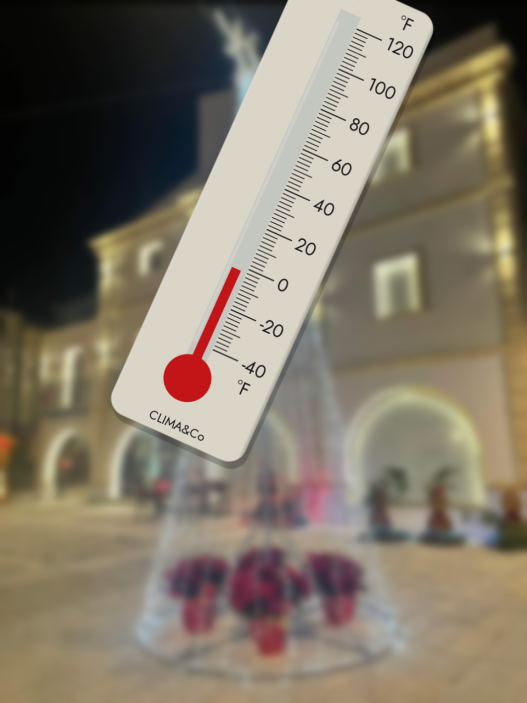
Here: -2
